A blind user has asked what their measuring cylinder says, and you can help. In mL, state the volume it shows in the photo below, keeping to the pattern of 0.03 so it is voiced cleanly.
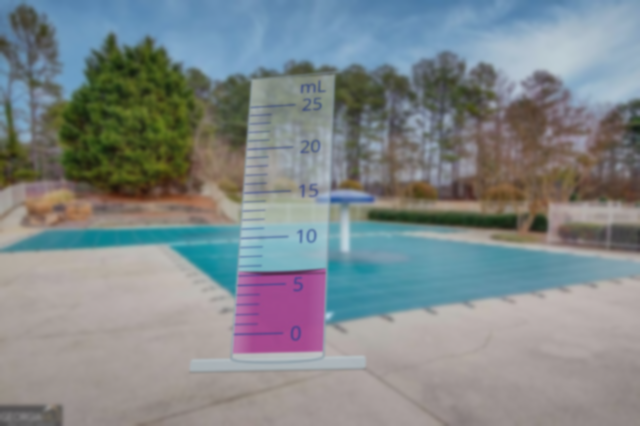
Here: 6
